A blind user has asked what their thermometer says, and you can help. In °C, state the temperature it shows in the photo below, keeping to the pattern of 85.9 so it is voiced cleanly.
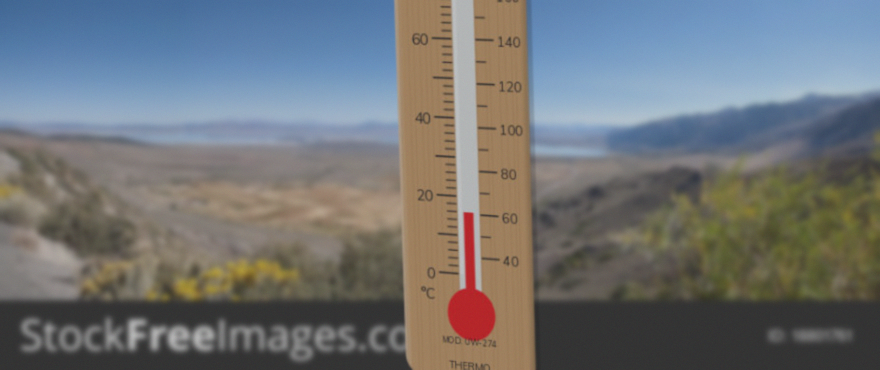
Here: 16
